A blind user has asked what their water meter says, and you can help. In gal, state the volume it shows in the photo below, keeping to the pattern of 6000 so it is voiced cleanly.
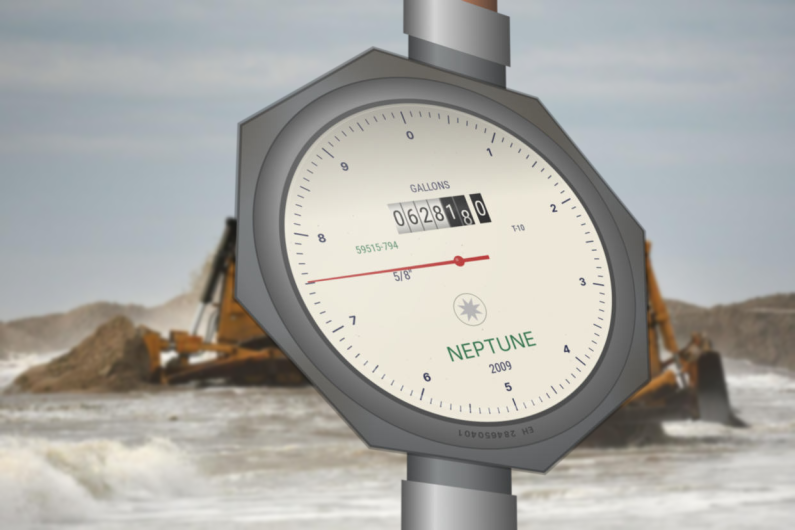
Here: 628177.5
